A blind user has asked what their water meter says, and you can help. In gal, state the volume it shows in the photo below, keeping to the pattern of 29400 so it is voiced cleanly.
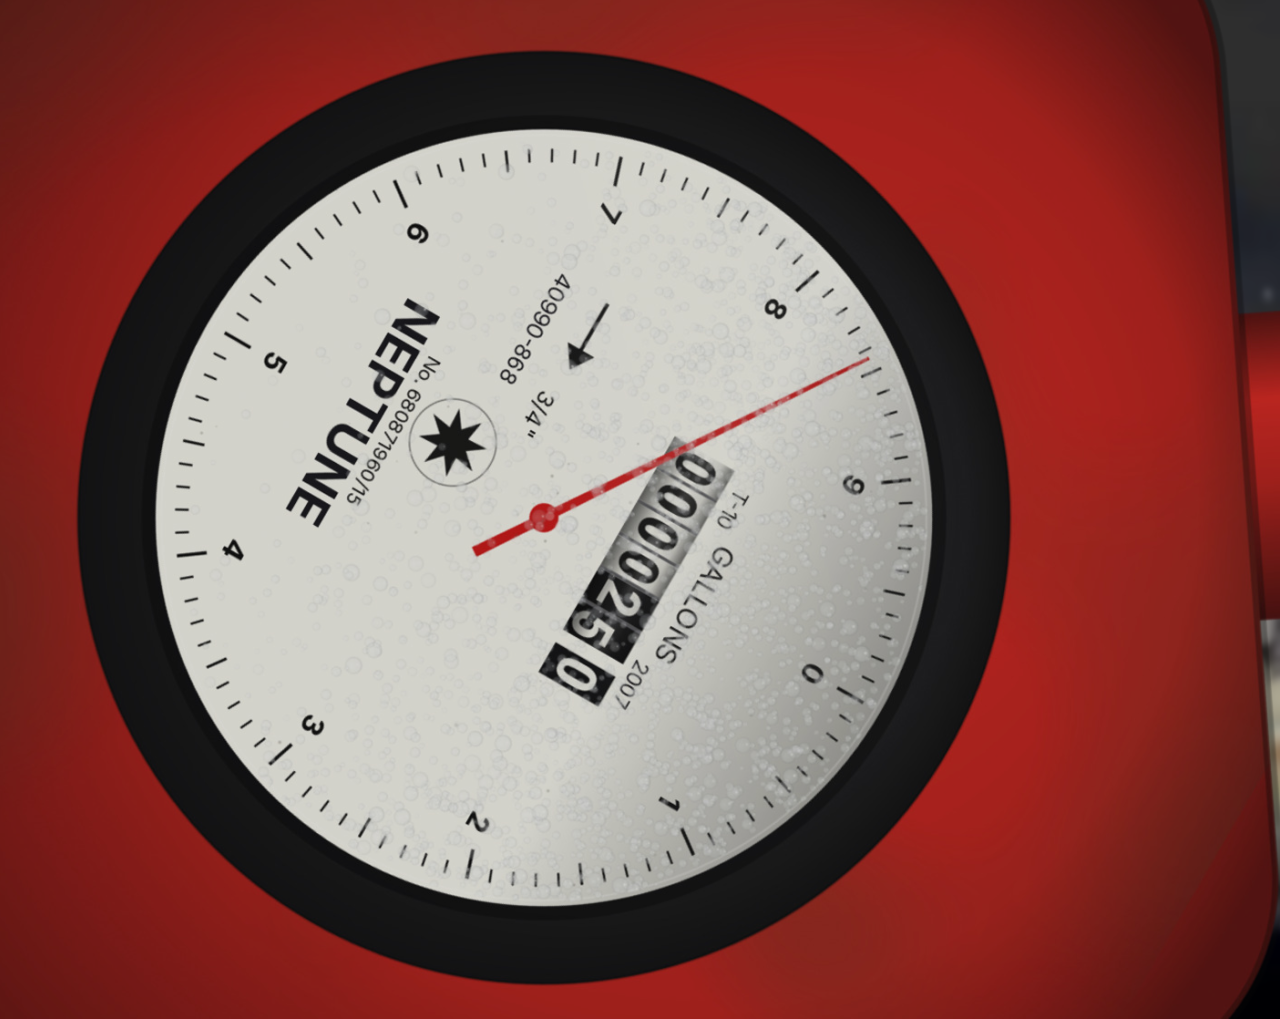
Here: 248.4
